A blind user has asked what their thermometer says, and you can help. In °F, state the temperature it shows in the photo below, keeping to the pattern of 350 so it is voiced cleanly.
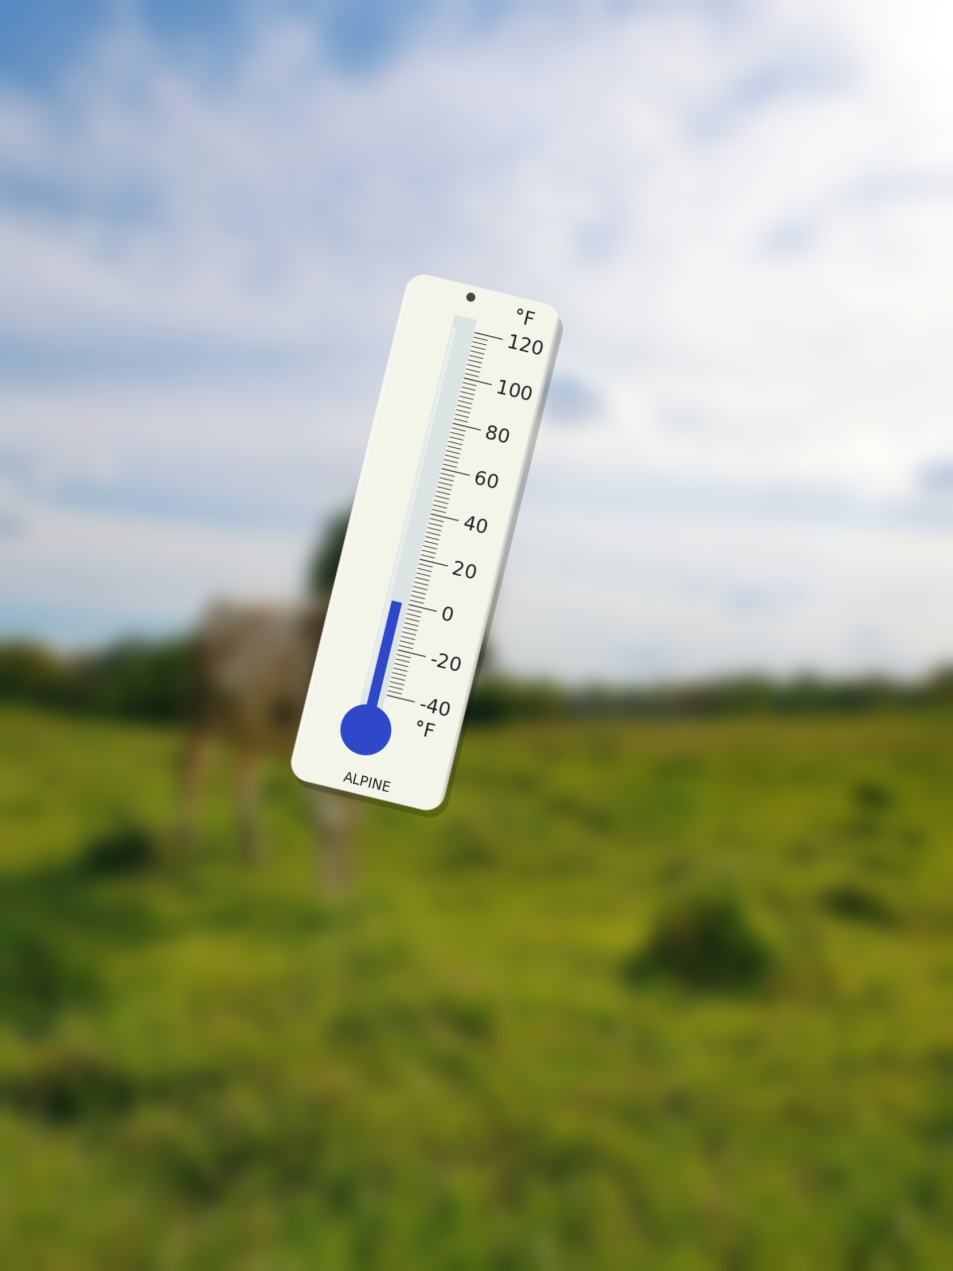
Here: 0
